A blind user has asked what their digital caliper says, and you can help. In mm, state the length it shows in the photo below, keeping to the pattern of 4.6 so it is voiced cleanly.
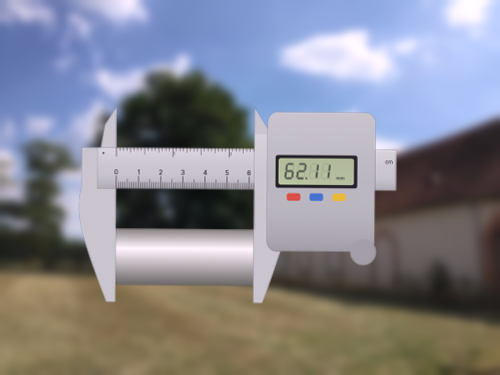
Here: 62.11
